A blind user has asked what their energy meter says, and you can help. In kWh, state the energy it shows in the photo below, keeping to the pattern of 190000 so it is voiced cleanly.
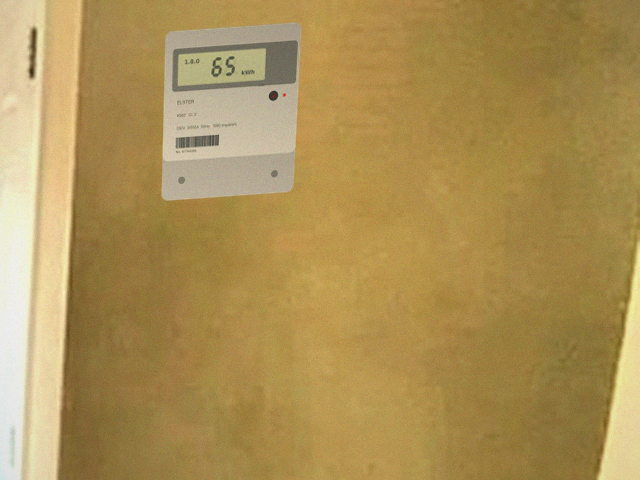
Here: 65
